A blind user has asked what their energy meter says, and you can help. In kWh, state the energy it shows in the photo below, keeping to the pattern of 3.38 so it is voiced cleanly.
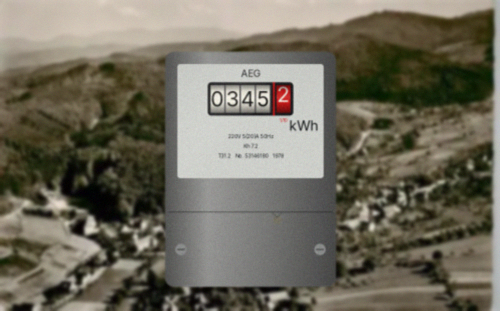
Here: 345.2
